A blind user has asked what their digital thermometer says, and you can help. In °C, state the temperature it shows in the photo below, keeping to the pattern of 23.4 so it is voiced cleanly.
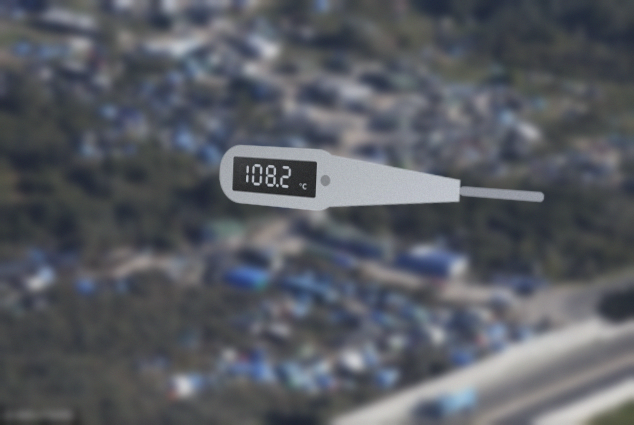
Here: 108.2
